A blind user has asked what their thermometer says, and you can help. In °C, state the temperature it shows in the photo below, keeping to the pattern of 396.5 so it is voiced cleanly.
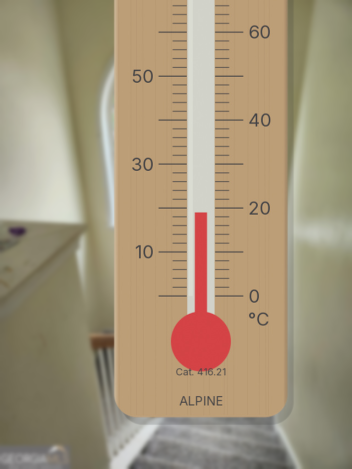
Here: 19
